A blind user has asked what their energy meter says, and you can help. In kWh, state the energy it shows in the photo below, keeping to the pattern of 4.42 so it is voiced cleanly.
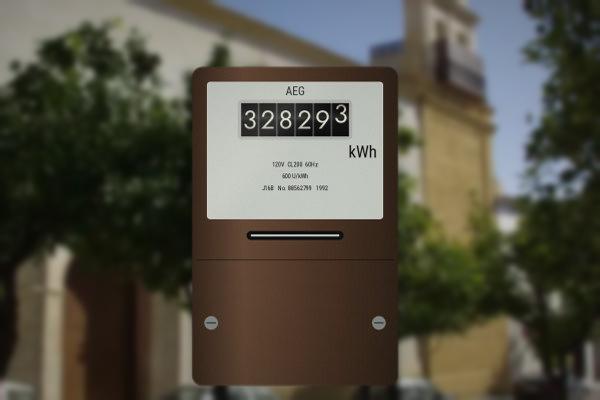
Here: 328293
